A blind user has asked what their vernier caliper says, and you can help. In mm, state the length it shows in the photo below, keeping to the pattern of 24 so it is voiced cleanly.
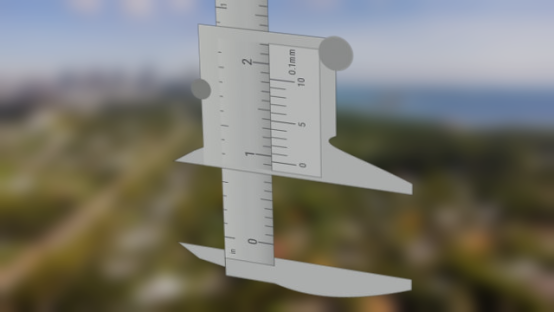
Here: 9.4
